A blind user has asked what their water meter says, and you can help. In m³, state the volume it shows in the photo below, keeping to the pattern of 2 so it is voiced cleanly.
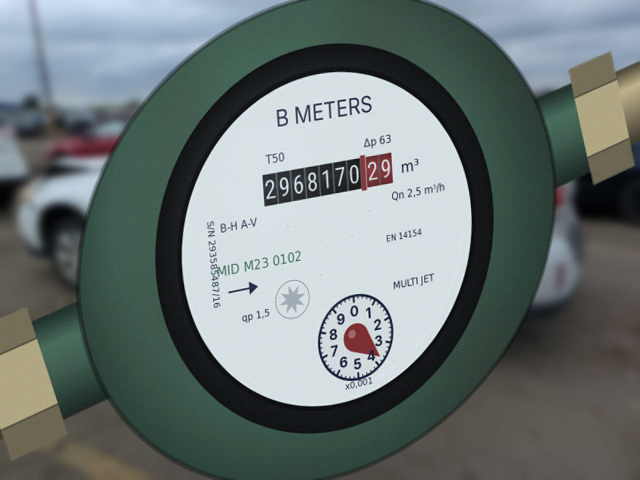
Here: 2968170.293
